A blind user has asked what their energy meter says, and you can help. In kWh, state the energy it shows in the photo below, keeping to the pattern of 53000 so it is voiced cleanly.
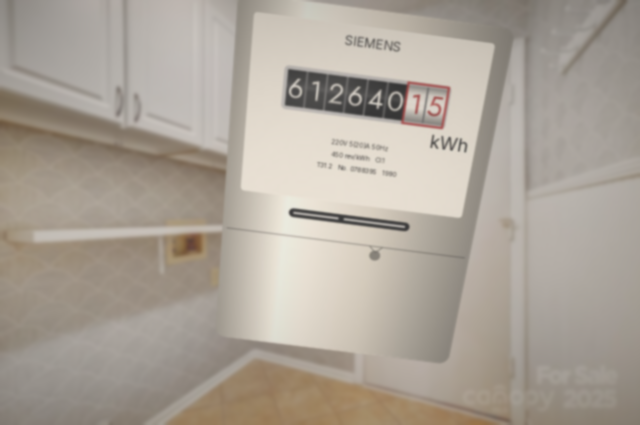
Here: 612640.15
